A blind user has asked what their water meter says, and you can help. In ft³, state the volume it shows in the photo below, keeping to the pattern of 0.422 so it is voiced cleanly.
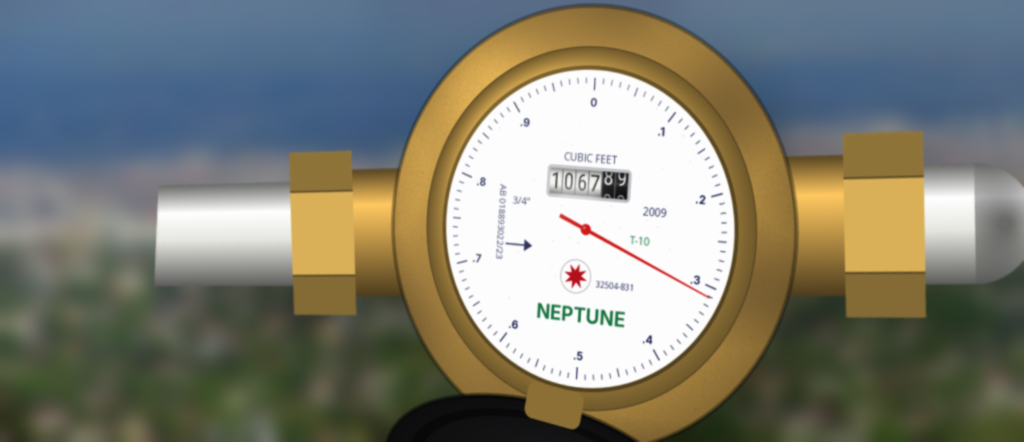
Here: 106789.31
